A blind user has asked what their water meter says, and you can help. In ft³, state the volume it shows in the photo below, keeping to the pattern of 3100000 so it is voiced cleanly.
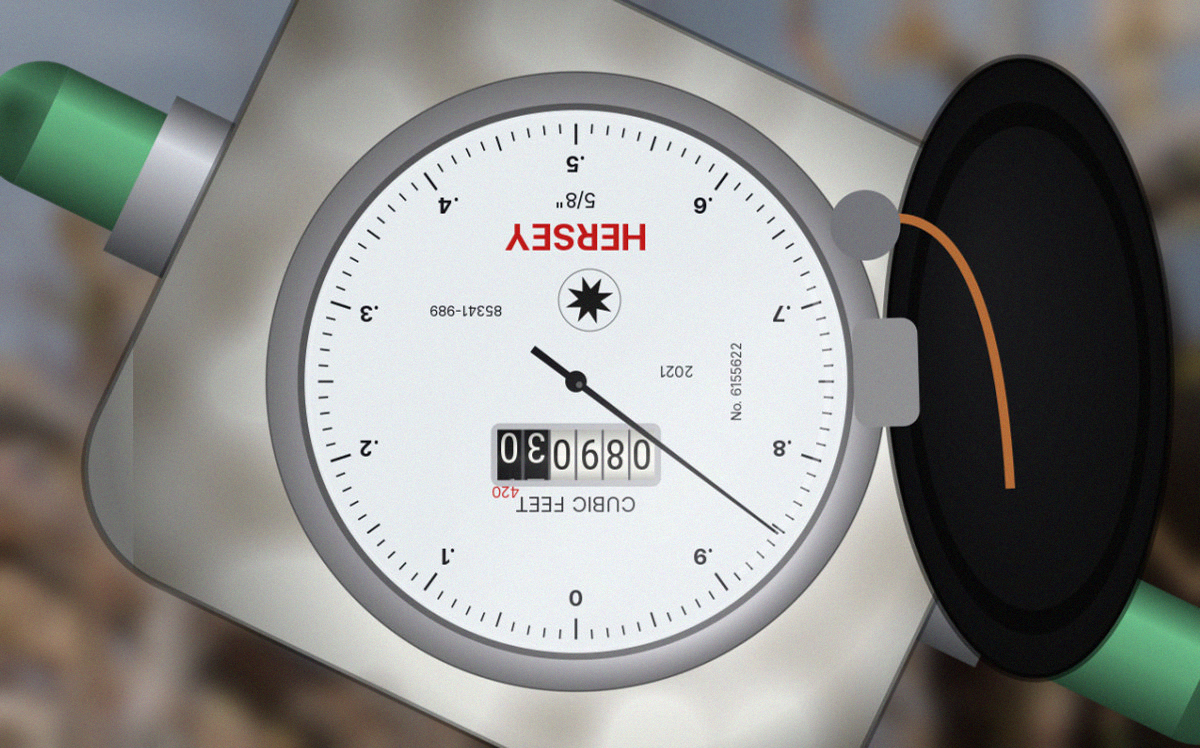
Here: 89029.85
